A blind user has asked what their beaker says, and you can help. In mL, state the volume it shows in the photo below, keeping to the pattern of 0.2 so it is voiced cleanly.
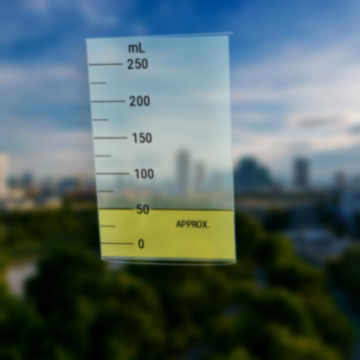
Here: 50
